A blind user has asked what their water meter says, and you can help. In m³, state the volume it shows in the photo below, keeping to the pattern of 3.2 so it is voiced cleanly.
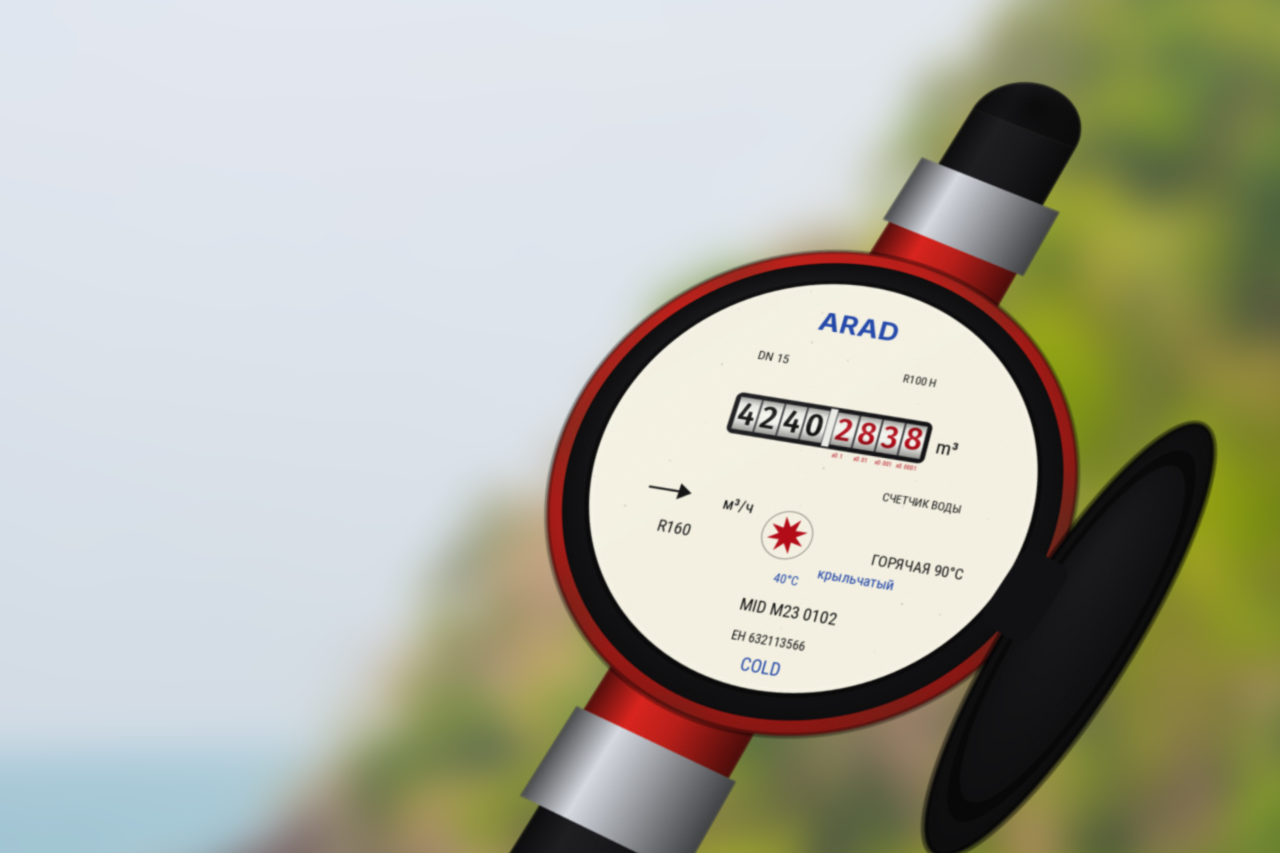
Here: 4240.2838
